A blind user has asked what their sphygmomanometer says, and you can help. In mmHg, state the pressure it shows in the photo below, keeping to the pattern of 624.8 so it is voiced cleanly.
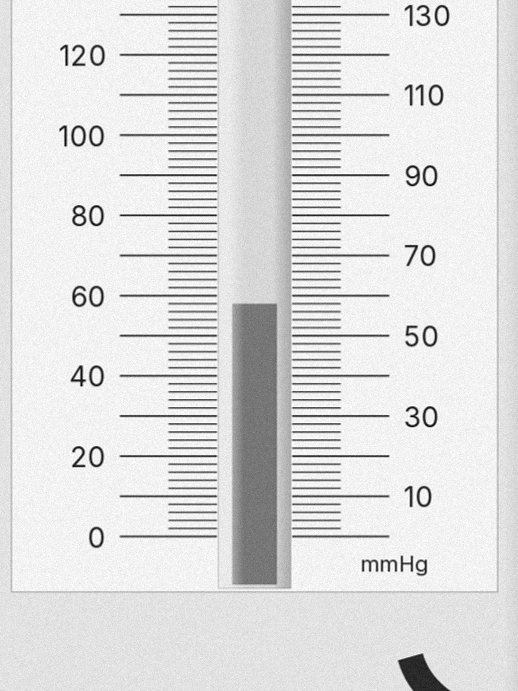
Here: 58
